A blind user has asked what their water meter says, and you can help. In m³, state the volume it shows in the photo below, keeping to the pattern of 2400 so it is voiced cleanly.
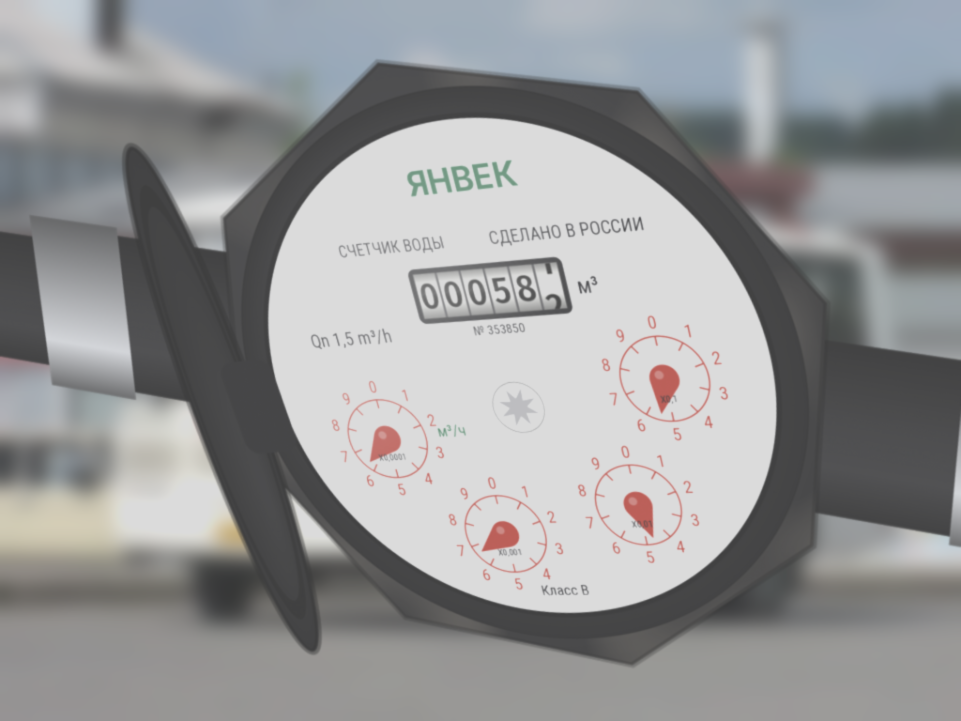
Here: 581.5466
